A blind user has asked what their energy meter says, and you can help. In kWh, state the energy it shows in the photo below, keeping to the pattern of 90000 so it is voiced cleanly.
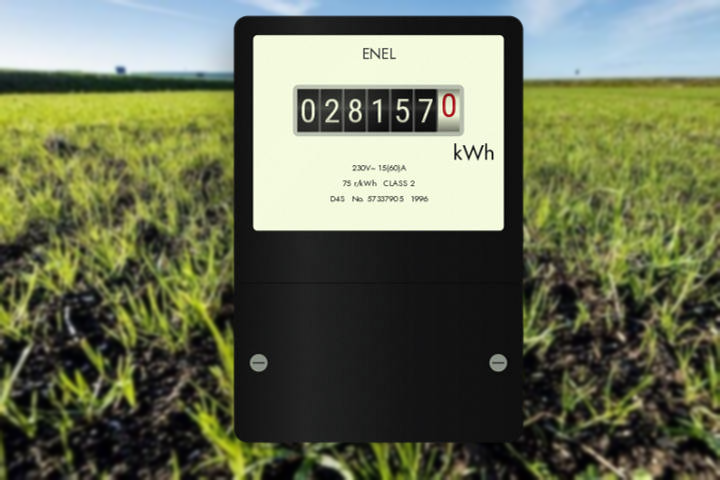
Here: 28157.0
